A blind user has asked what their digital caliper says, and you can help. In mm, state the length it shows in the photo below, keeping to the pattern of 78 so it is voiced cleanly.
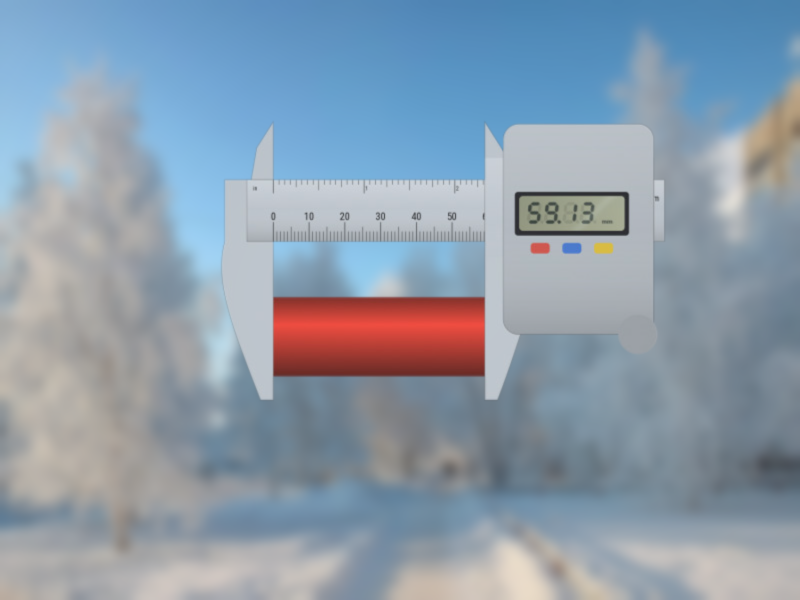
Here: 59.13
